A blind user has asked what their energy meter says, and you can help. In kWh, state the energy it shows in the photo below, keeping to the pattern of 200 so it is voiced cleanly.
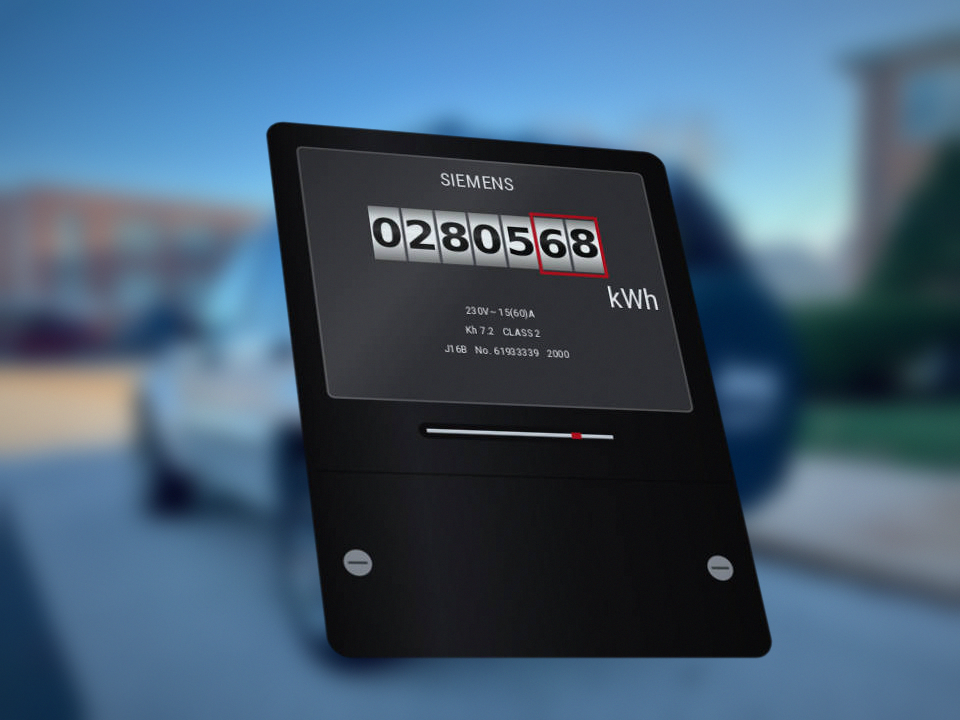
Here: 2805.68
